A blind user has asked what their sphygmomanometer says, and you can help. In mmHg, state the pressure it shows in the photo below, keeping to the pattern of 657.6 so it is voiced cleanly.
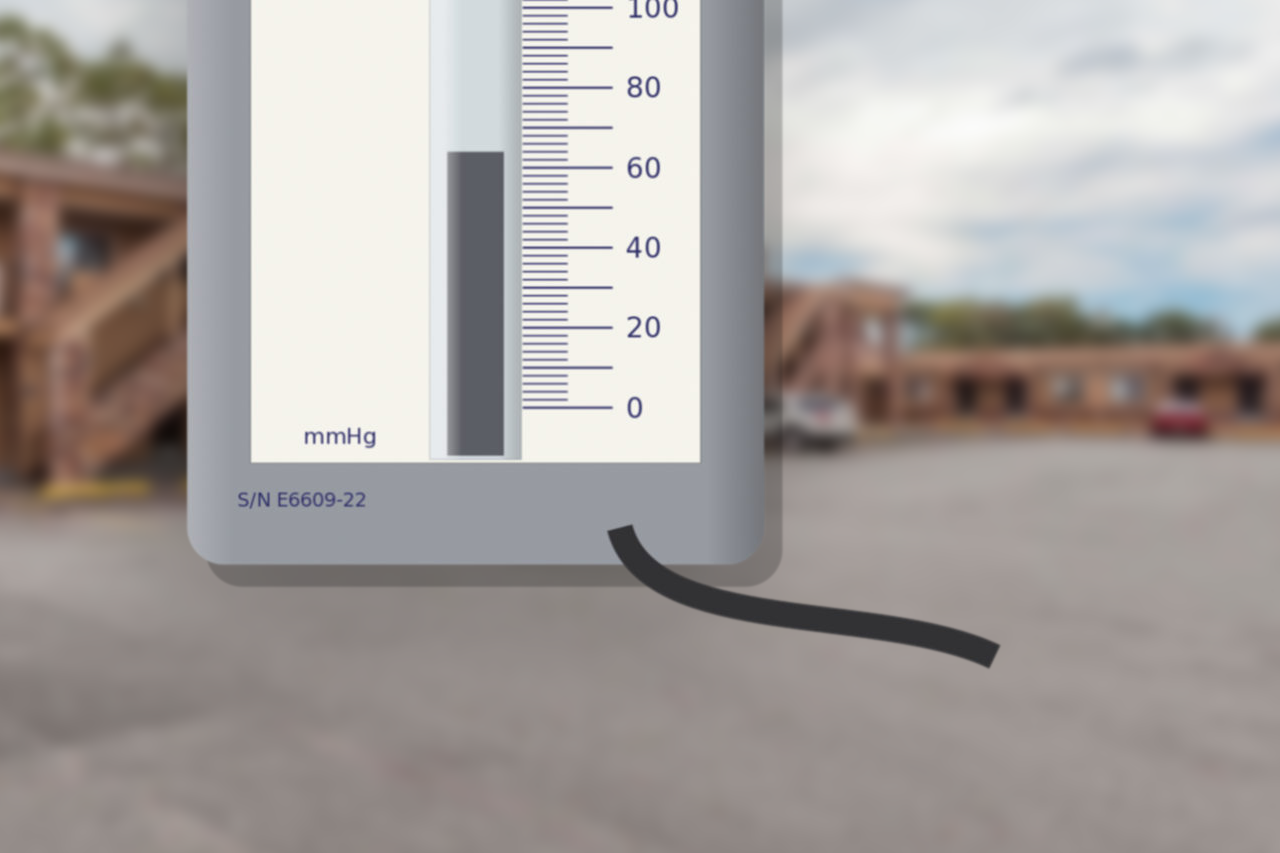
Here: 64
